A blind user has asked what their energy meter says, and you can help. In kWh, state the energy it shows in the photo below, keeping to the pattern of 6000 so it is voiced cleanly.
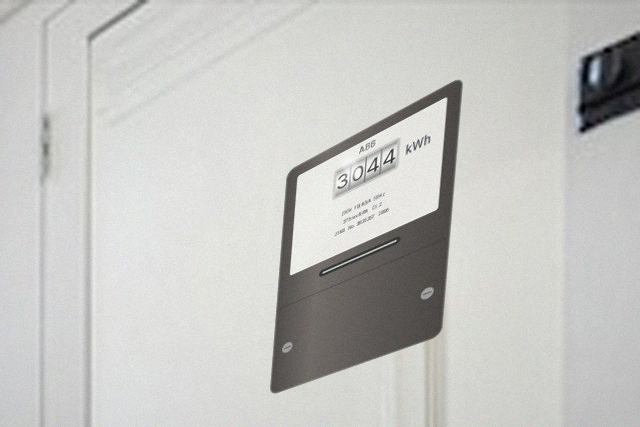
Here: 3044
